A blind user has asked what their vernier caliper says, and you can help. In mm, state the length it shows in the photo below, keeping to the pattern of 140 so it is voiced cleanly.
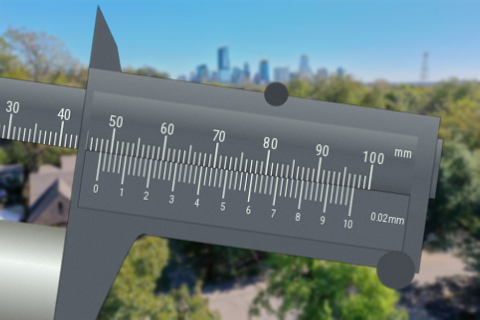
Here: 48.0
